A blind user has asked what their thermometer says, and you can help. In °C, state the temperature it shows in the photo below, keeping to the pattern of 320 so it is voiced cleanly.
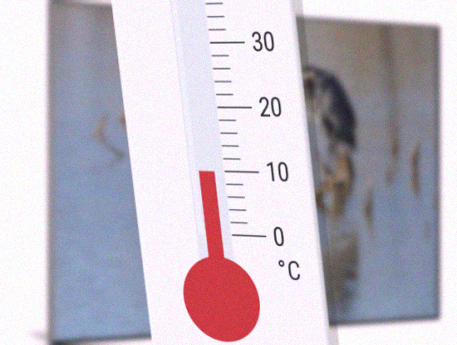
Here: 10
